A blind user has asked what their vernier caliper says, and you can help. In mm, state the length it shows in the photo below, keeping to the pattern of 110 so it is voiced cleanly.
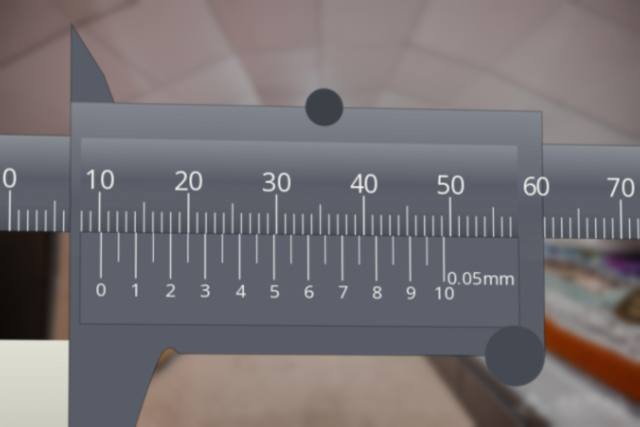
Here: 10.2
